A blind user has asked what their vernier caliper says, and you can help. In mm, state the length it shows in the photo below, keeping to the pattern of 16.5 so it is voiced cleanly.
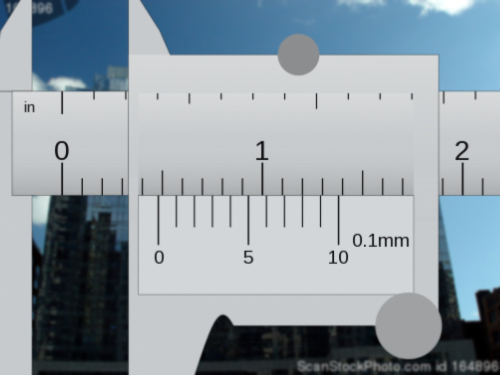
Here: 4.8
